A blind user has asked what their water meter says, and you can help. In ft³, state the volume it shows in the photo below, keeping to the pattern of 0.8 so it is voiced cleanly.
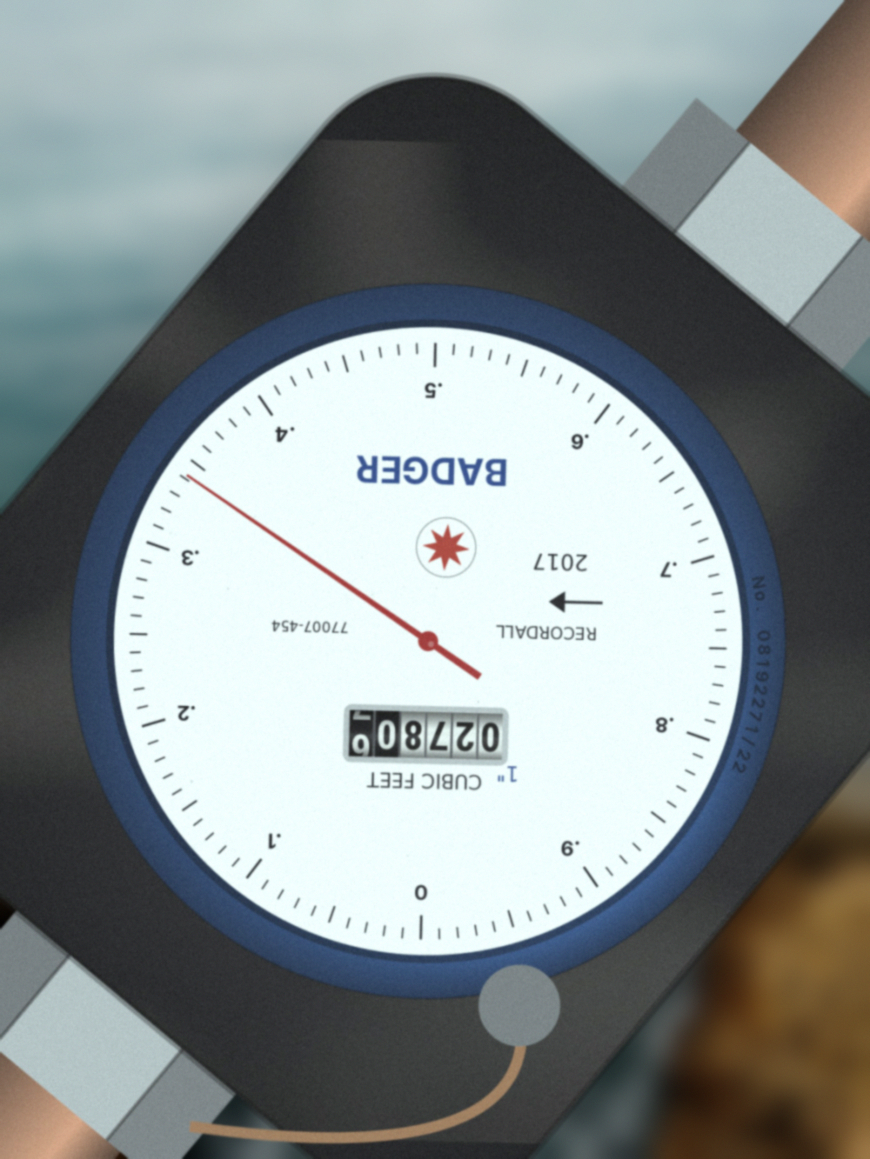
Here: 27806.34
